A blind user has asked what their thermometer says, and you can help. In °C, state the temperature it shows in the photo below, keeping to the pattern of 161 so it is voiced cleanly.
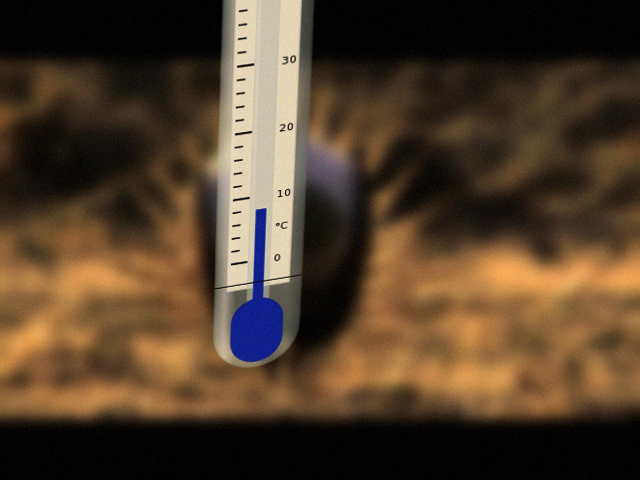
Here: 8
